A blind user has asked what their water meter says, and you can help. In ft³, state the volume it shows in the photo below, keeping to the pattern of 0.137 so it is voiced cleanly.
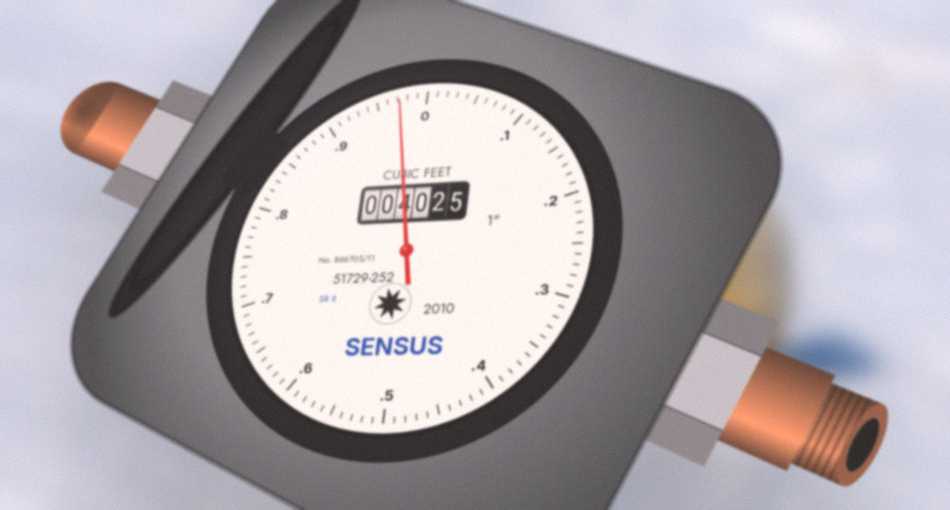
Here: 4024.97
